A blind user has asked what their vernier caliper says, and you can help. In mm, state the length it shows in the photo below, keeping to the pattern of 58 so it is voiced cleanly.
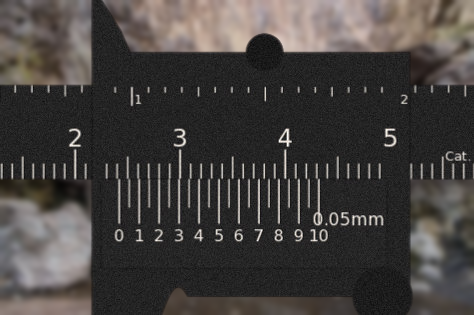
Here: 24.2
